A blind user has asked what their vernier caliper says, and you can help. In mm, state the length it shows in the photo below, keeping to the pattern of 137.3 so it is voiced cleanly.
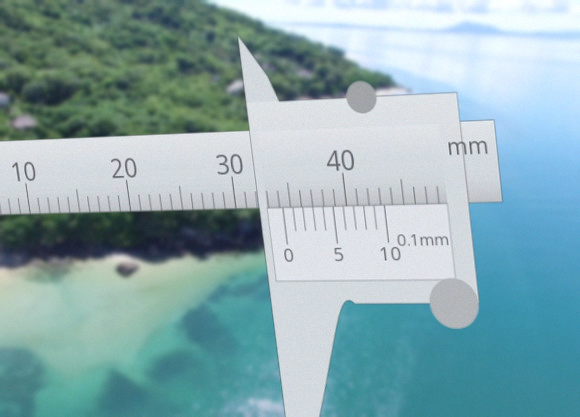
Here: 34.3
